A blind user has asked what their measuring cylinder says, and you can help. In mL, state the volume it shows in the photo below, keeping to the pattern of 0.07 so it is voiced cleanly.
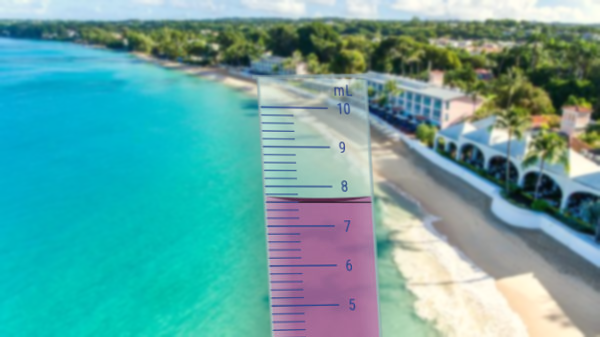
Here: 7.6
